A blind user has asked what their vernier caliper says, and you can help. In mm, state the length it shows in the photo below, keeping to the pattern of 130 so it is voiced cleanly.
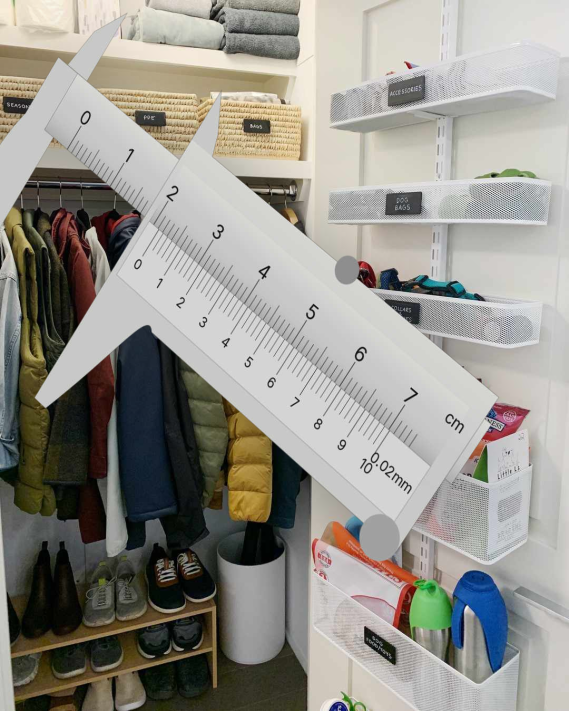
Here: 21.2
